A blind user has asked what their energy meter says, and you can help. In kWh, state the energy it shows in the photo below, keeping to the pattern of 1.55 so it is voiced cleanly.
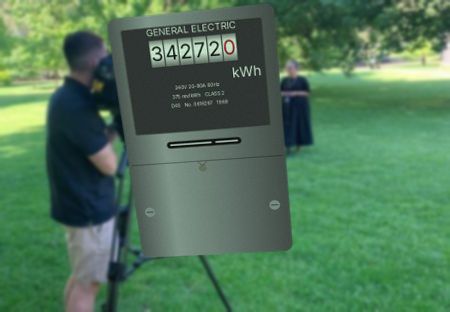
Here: 34272.0
